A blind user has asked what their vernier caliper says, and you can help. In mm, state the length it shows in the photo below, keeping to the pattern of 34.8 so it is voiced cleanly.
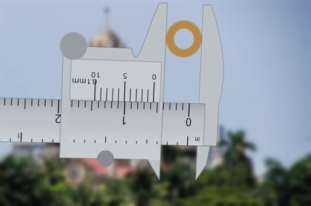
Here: 5.6
